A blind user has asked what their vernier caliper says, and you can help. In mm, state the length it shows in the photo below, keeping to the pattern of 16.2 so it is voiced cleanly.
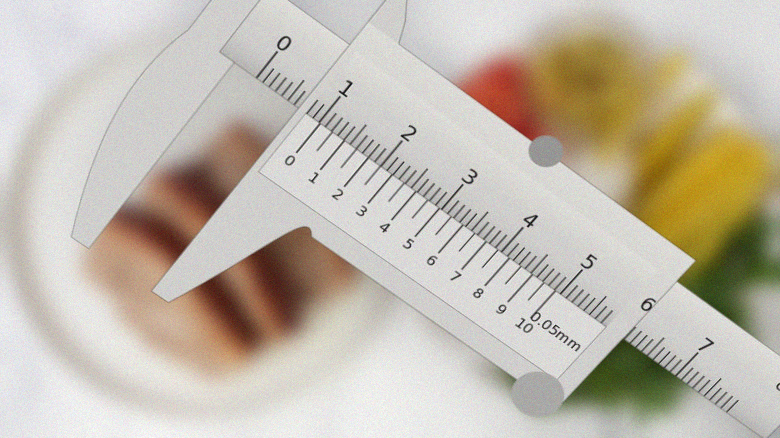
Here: 10.2
